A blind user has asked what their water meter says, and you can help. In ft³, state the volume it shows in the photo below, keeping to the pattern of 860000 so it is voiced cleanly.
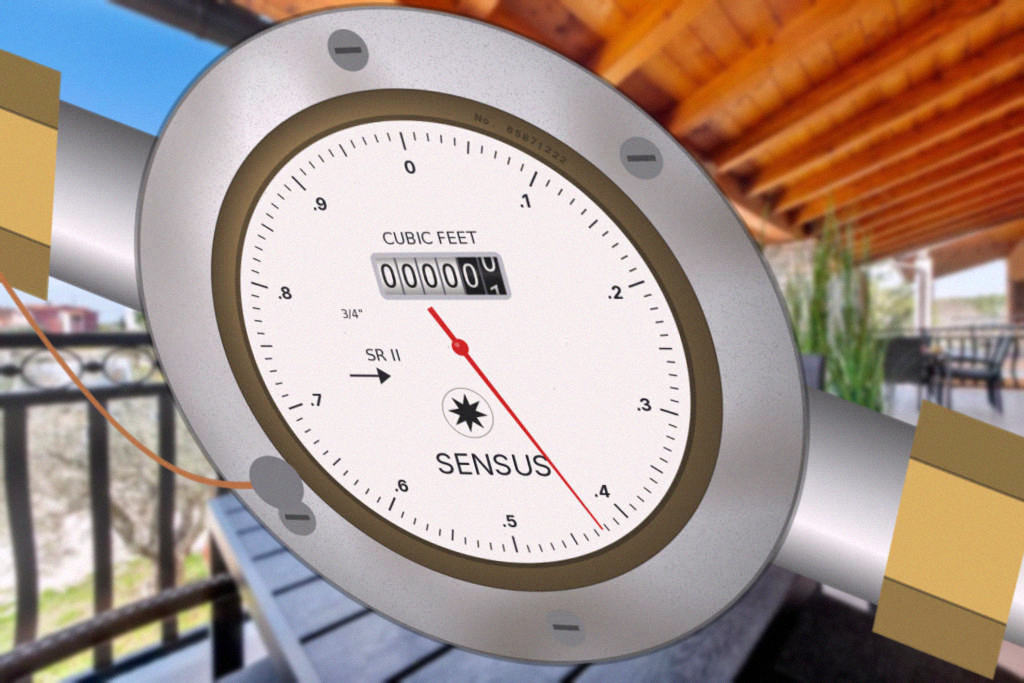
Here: 0.42
